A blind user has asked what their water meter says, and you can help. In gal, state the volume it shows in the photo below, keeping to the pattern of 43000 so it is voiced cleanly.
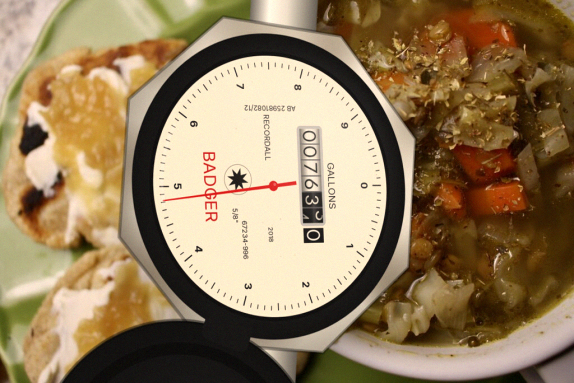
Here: 76334.8
